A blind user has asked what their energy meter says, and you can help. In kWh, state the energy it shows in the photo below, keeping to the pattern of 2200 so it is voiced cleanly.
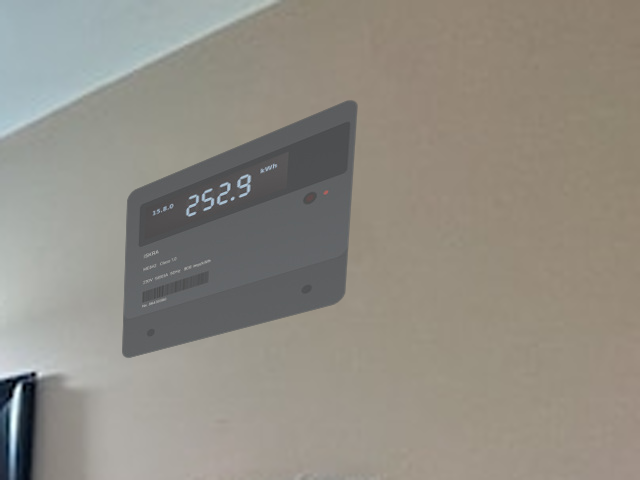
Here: 252.9
